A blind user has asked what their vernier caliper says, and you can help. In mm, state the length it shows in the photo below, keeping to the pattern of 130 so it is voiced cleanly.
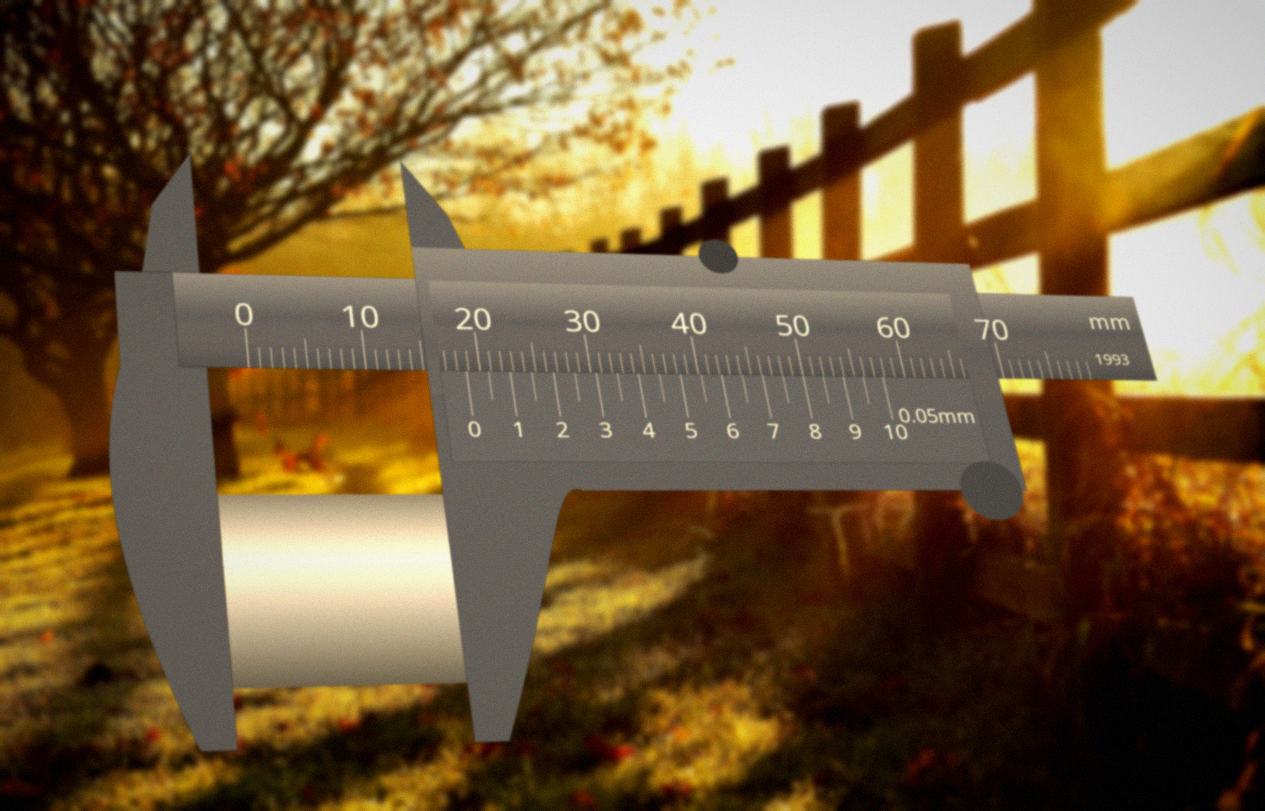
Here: 18.8
